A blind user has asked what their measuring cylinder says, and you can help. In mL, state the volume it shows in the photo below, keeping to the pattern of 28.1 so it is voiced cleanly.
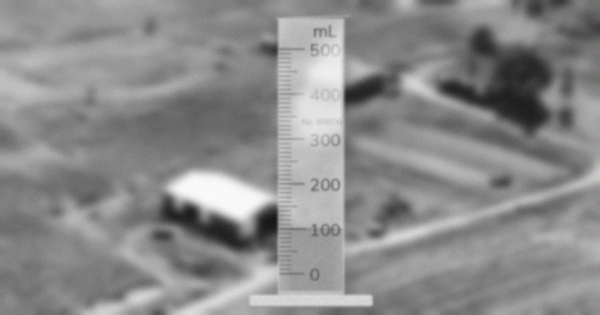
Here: 100
